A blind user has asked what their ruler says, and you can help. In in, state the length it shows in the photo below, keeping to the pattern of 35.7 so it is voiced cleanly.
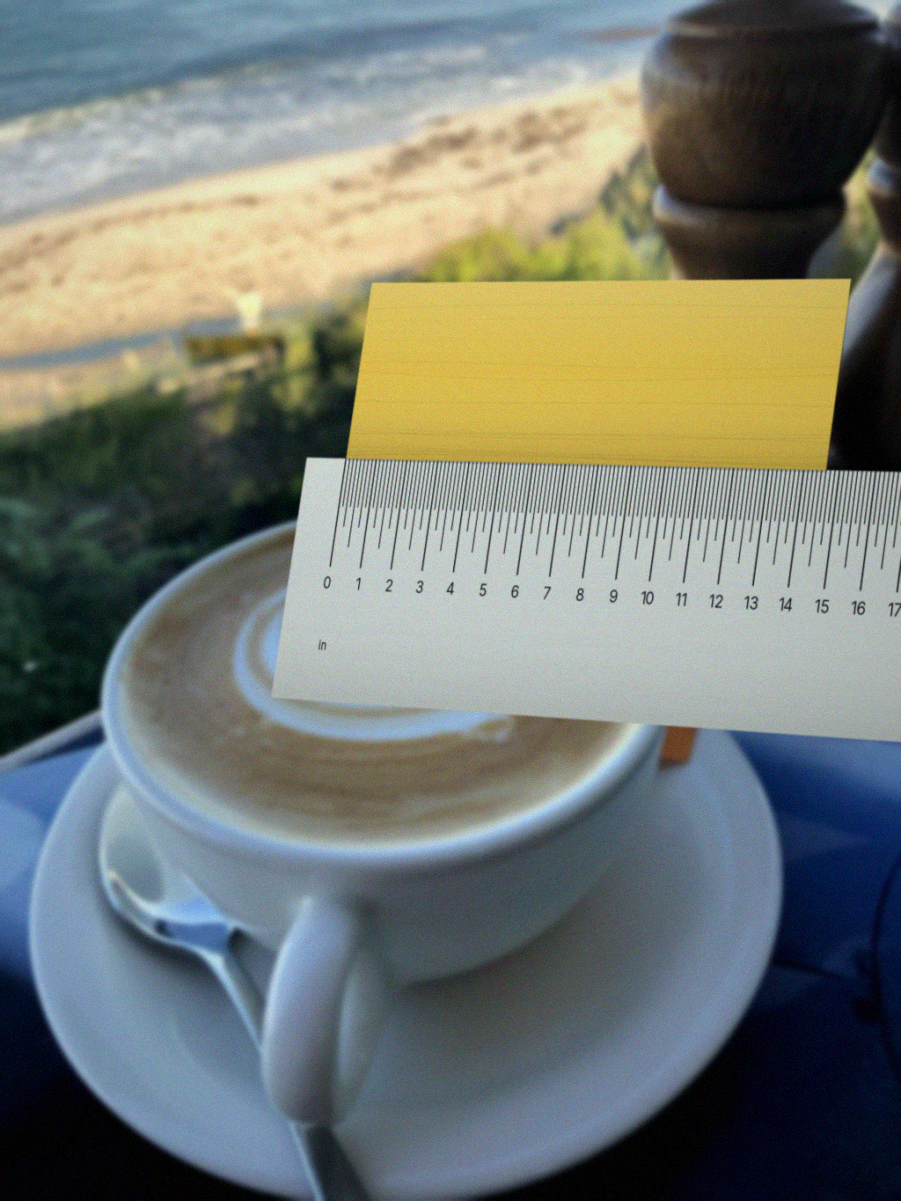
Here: 14.625
